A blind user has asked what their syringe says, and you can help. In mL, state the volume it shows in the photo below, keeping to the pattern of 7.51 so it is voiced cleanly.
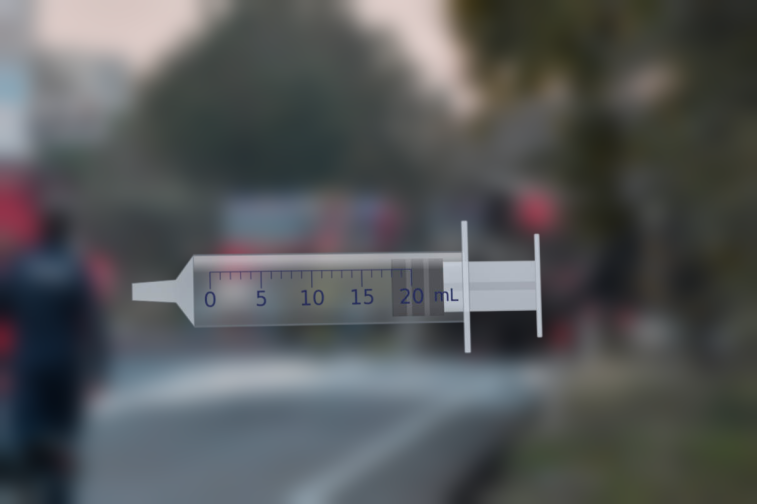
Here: 18
